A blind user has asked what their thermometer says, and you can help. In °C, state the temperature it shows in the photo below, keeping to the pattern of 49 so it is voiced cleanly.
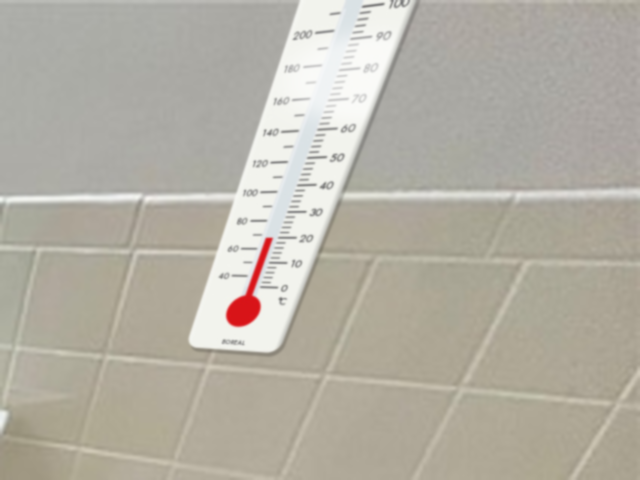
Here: 20
